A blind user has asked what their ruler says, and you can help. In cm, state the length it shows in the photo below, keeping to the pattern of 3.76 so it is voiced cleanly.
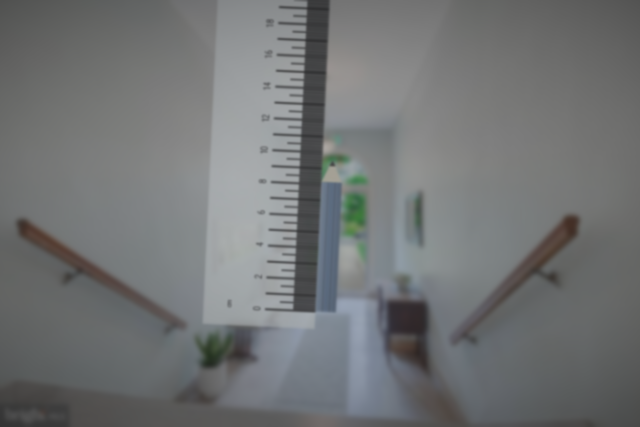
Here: 9.5
